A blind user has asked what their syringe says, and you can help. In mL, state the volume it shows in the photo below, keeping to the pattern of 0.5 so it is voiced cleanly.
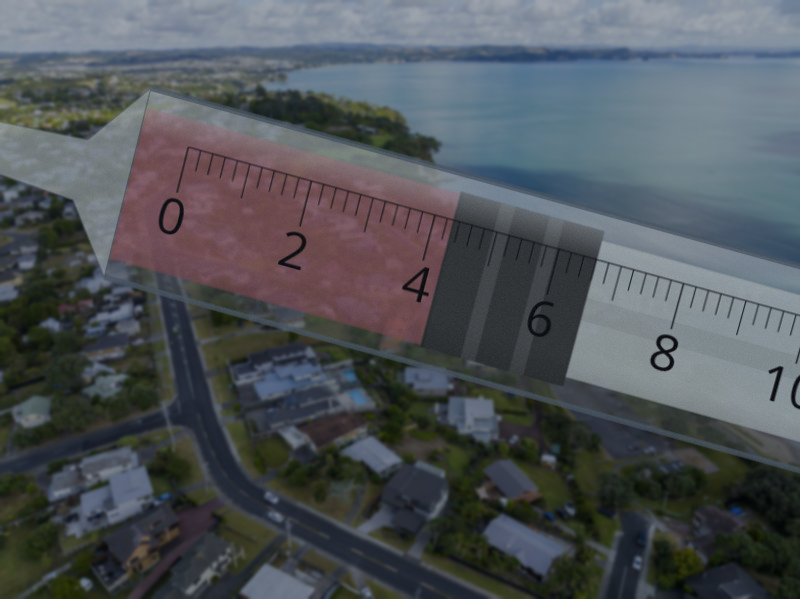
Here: 4.3
